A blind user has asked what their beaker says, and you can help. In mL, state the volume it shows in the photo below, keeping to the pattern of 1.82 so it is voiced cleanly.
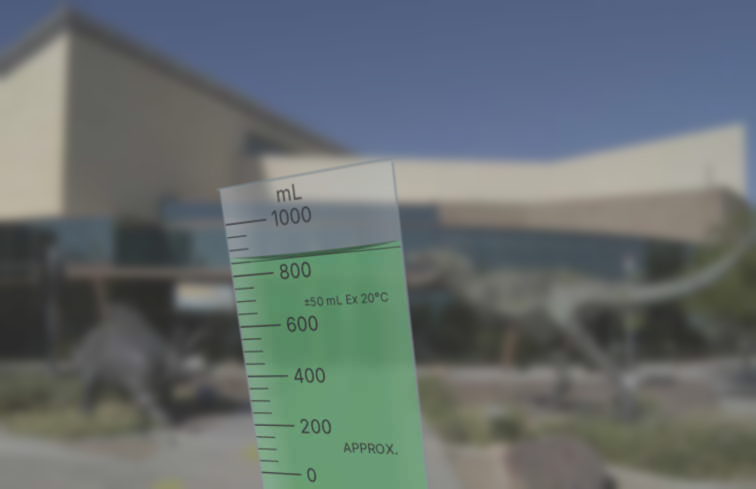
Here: 850
